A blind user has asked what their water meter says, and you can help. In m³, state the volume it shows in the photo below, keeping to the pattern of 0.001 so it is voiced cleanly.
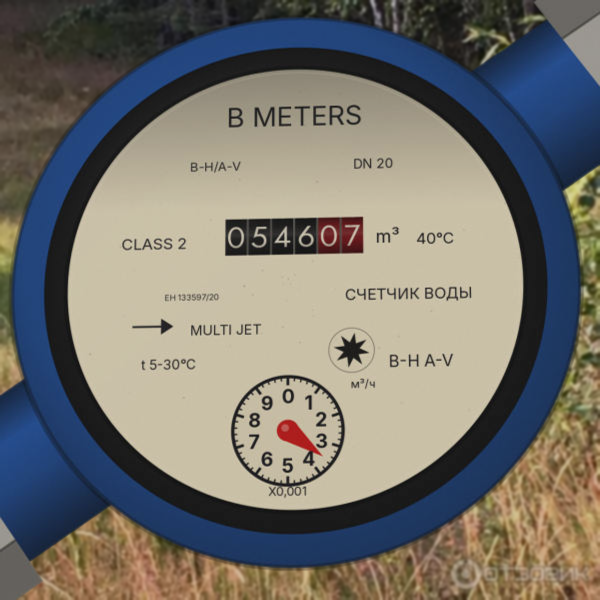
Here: 546.073
